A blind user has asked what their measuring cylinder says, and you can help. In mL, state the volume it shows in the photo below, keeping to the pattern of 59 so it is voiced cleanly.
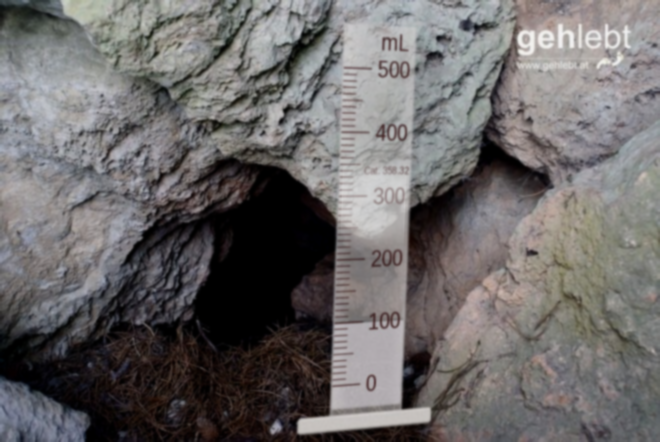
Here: 100
